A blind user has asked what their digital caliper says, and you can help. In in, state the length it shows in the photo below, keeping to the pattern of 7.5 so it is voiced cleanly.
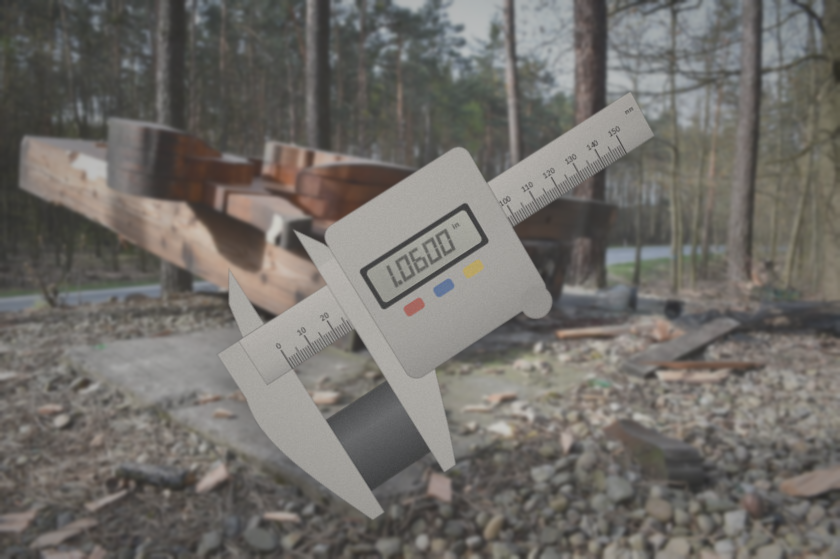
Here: 1.0600
